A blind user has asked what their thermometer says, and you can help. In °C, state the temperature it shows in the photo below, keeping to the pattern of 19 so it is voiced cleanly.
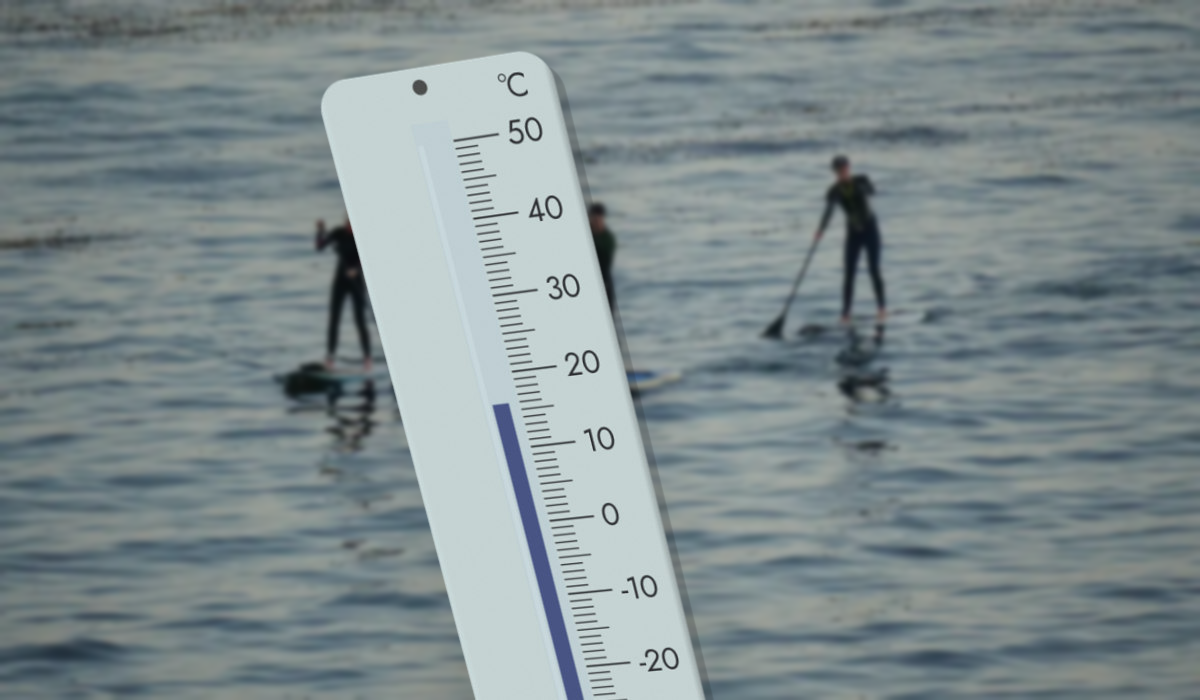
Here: 16
